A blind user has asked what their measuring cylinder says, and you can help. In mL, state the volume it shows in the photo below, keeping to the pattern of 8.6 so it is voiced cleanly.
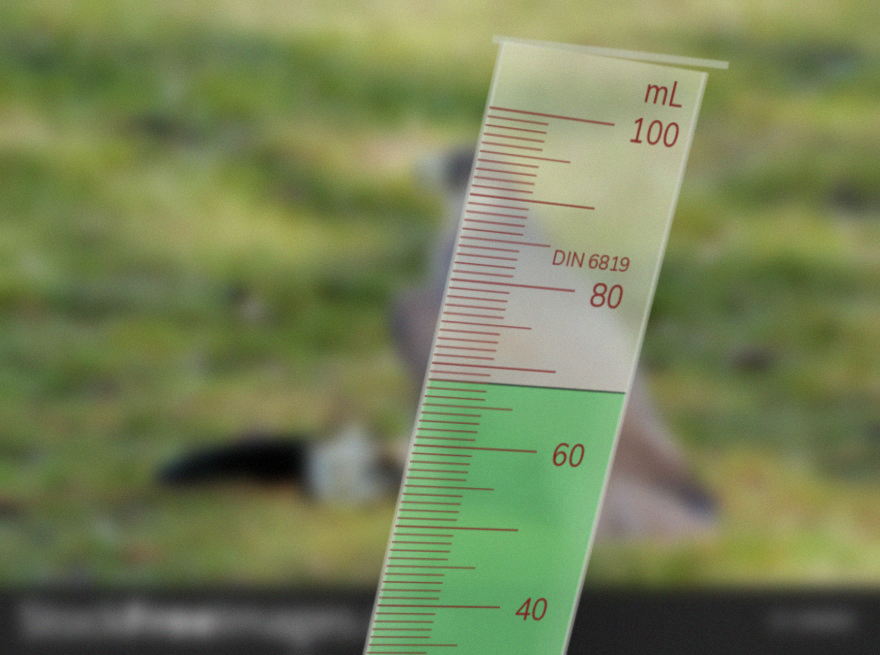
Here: 68
